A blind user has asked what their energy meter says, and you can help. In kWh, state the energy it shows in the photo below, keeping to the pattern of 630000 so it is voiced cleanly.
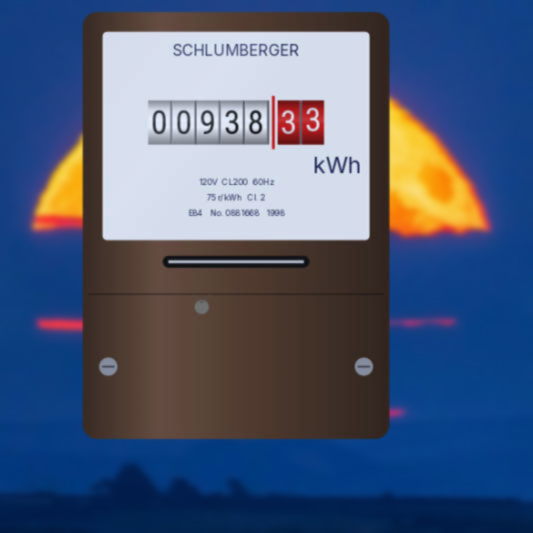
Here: 938.33
